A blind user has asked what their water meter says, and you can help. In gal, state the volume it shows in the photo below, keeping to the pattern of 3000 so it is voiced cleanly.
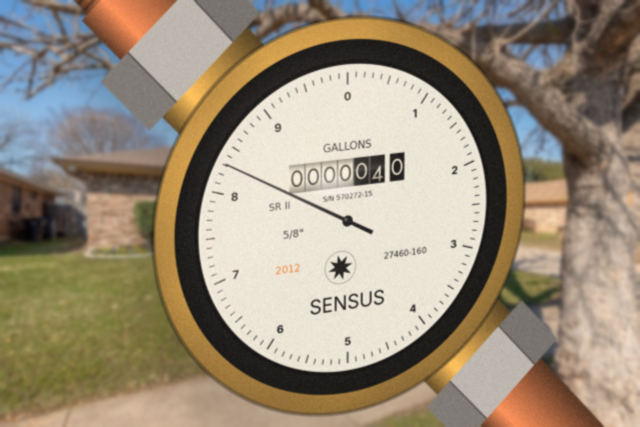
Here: 38.3
